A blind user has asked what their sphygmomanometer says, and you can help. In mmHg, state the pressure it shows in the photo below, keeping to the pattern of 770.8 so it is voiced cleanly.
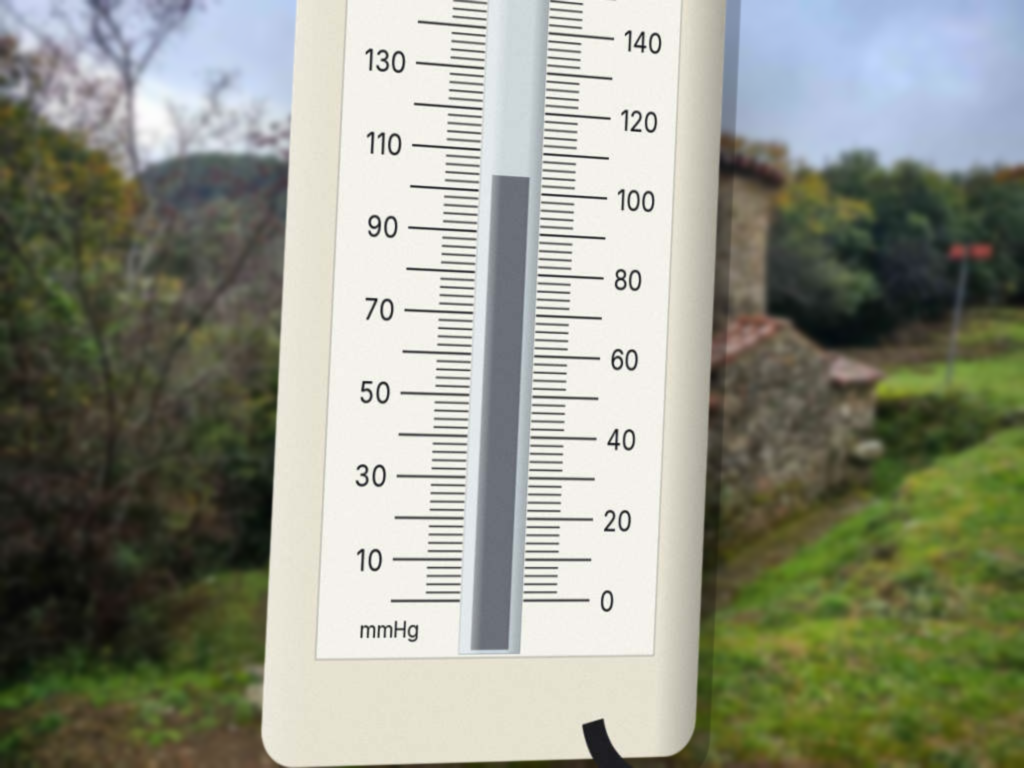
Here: 104
